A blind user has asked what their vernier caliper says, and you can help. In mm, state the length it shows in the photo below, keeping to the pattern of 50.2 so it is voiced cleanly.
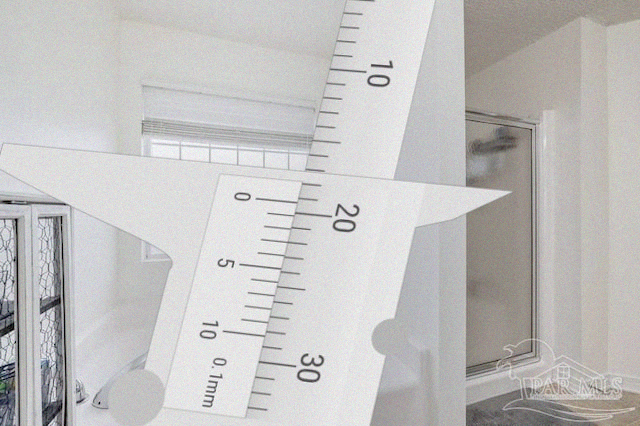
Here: 19.3
